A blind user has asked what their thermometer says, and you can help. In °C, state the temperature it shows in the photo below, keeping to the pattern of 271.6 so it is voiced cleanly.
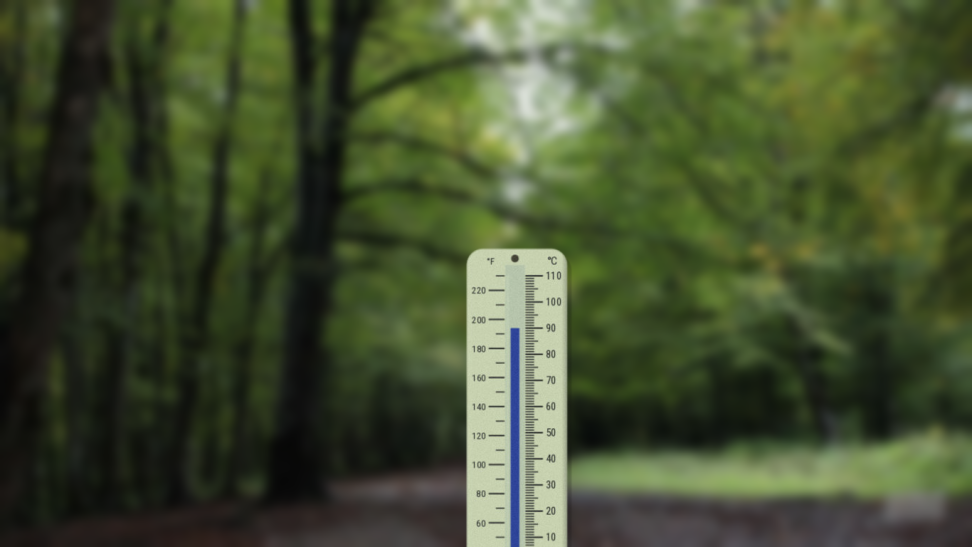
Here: 90
